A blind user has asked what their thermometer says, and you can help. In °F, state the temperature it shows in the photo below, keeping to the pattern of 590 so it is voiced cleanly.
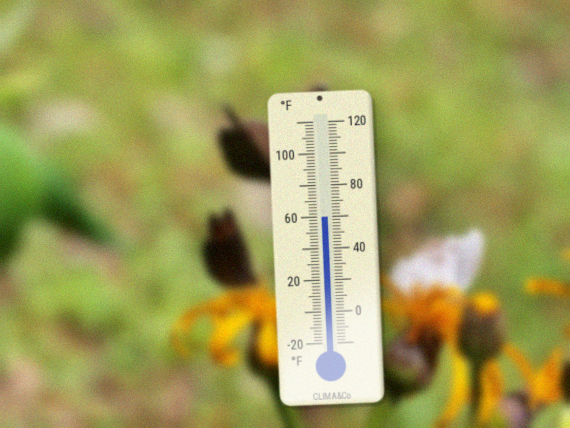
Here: 60
